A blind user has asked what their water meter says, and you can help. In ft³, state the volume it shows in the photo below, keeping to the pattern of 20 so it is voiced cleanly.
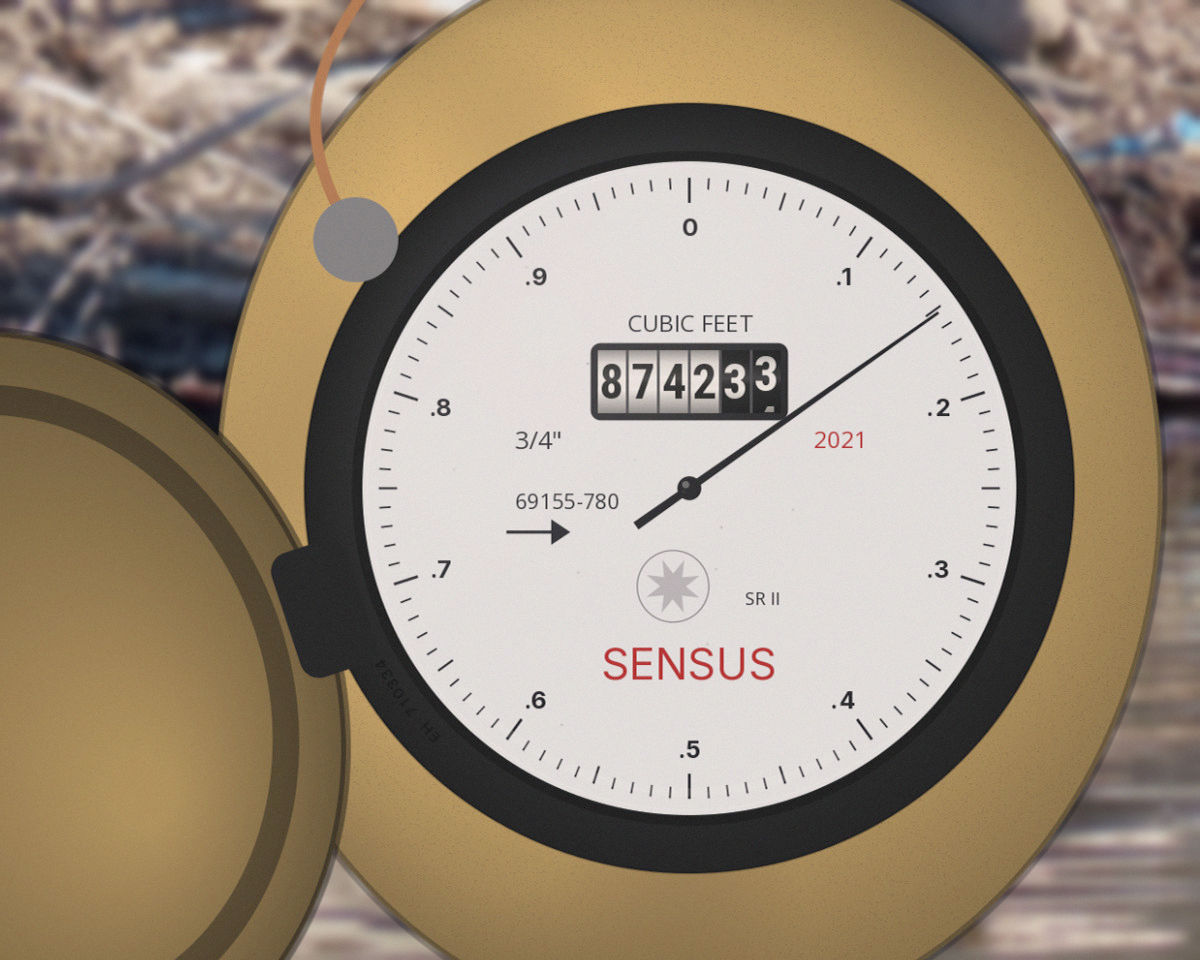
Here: 874233.15
